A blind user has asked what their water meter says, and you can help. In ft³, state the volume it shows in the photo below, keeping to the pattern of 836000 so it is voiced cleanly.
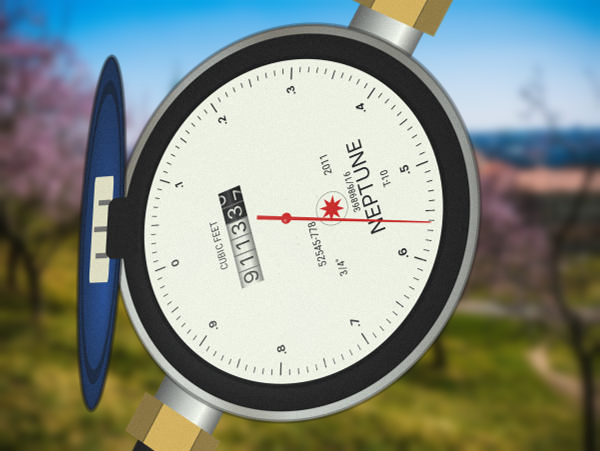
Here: 911336.56
